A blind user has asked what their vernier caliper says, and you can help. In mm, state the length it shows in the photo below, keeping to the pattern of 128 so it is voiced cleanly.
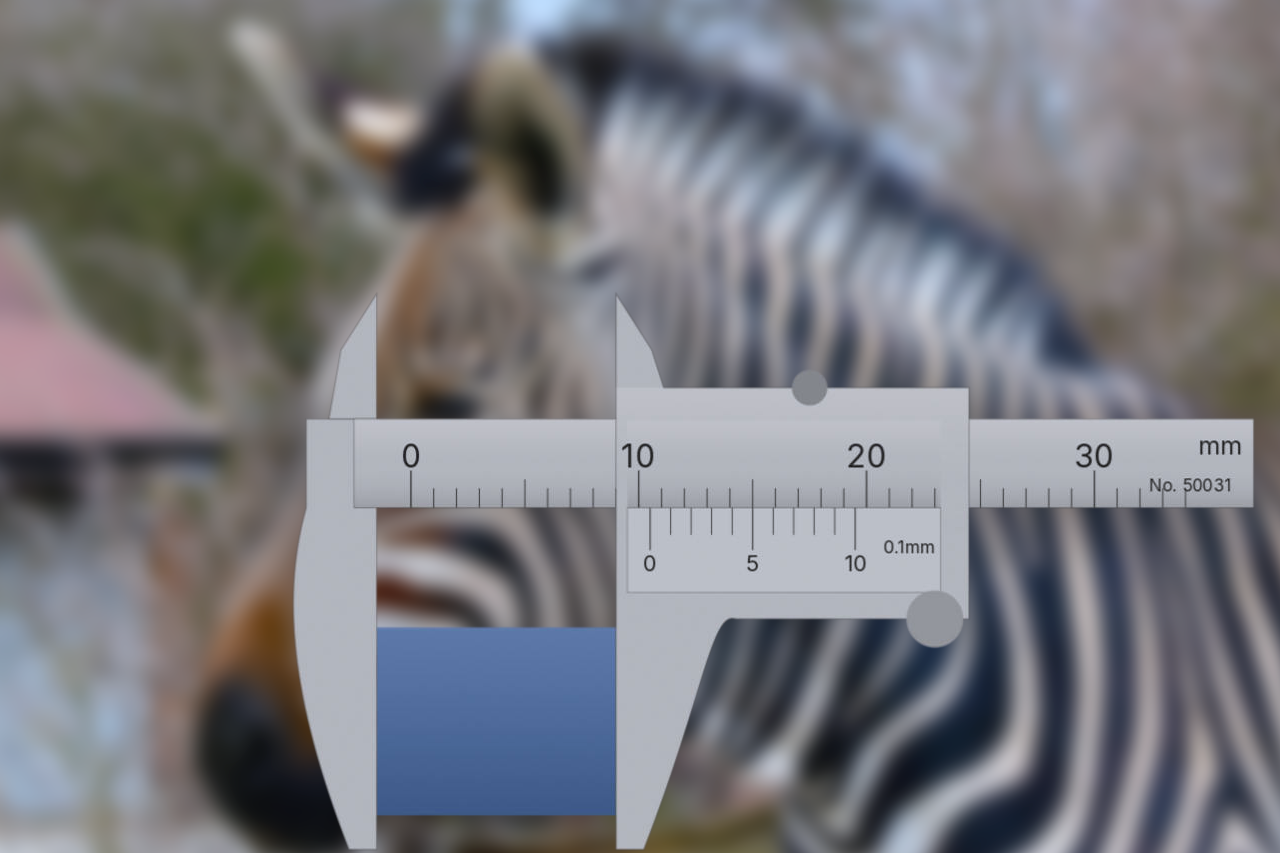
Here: 10.5
